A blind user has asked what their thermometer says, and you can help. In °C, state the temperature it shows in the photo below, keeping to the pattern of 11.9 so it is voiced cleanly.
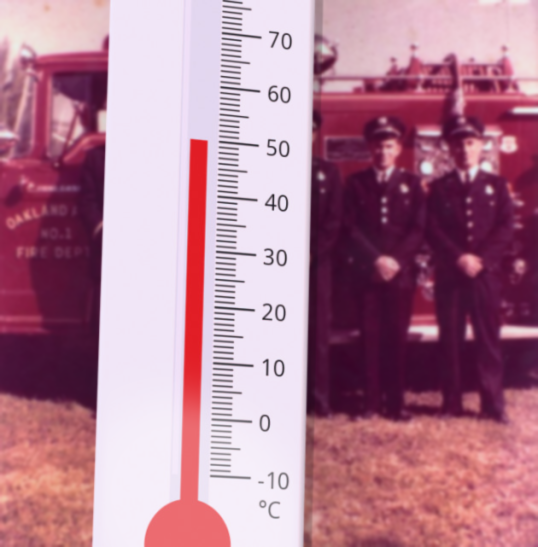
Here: 50
